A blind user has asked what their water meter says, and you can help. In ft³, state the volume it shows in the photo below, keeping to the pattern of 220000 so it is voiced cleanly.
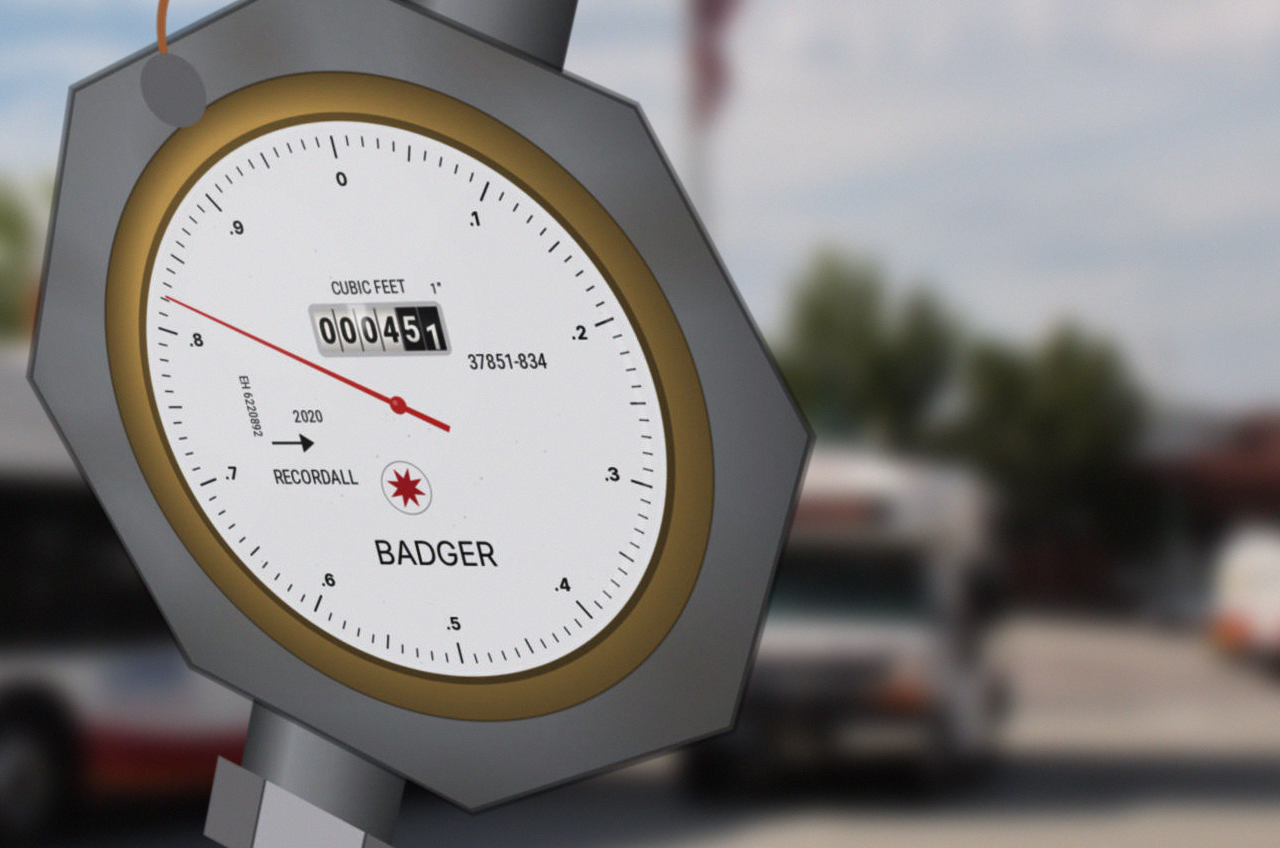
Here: 450.82
